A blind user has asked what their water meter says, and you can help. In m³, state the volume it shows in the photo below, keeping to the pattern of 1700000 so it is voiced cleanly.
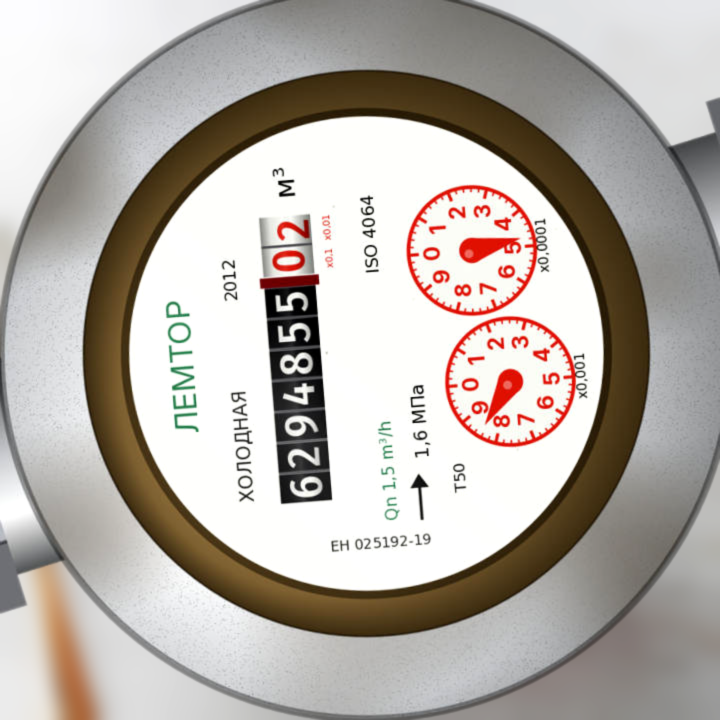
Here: 6294855.0184
